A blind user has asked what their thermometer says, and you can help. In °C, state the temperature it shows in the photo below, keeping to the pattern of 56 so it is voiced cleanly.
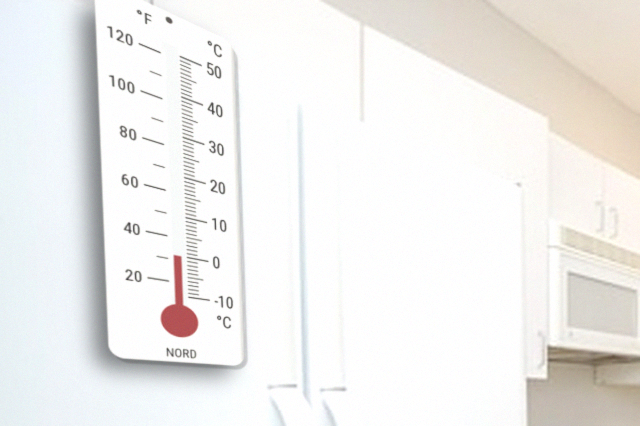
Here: 0
